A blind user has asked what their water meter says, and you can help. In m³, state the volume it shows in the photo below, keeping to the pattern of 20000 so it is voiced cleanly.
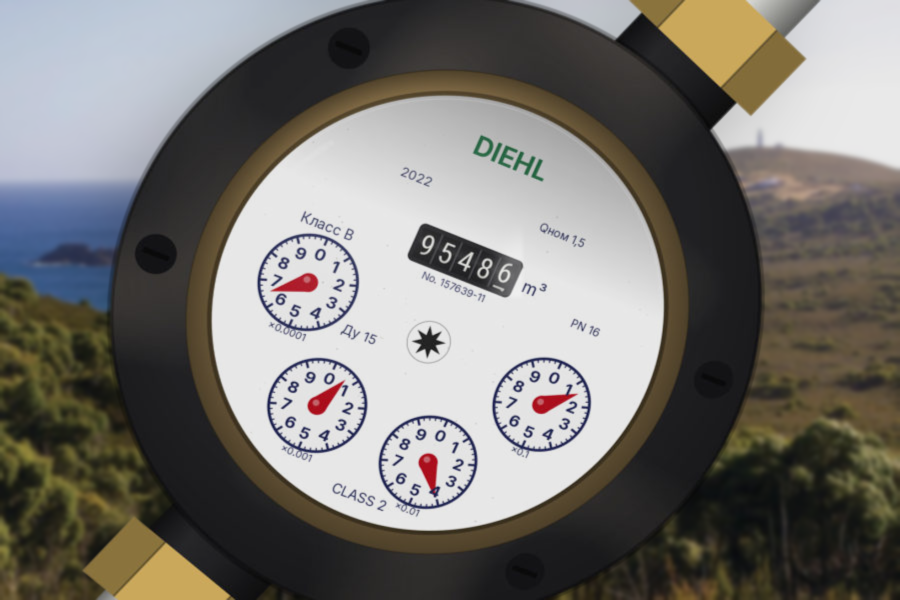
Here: 95486.1406
